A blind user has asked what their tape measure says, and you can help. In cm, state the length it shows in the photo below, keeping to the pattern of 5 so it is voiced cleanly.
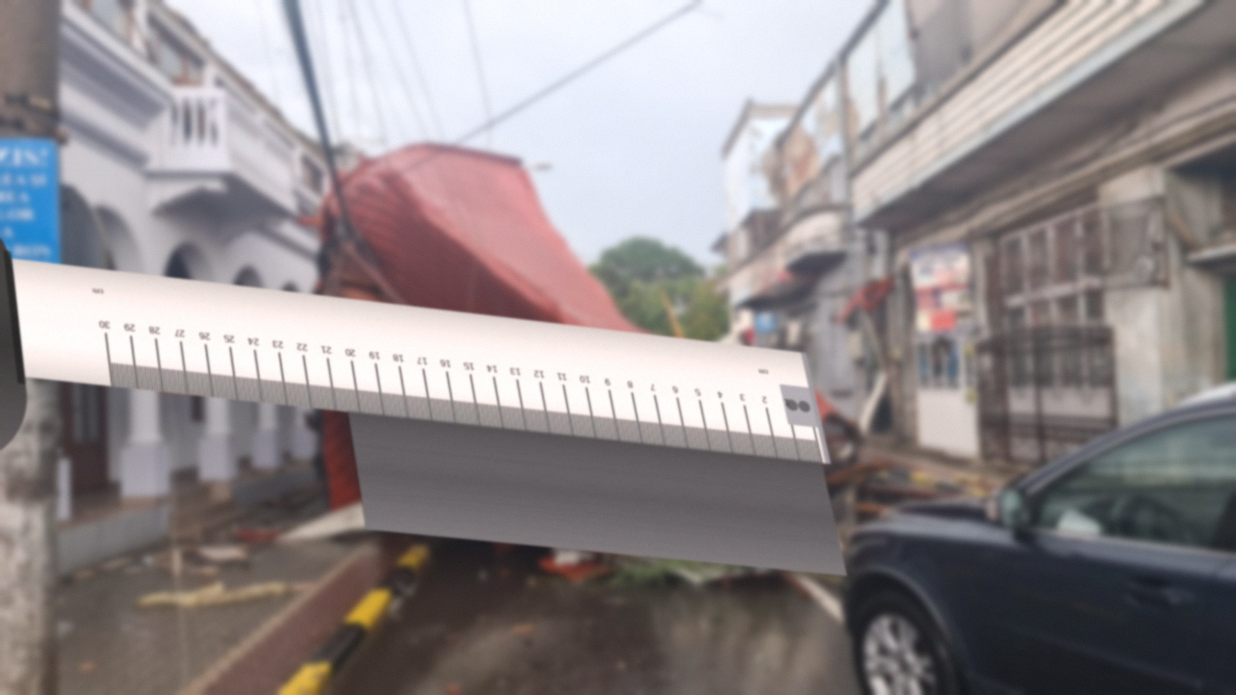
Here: 20.5
